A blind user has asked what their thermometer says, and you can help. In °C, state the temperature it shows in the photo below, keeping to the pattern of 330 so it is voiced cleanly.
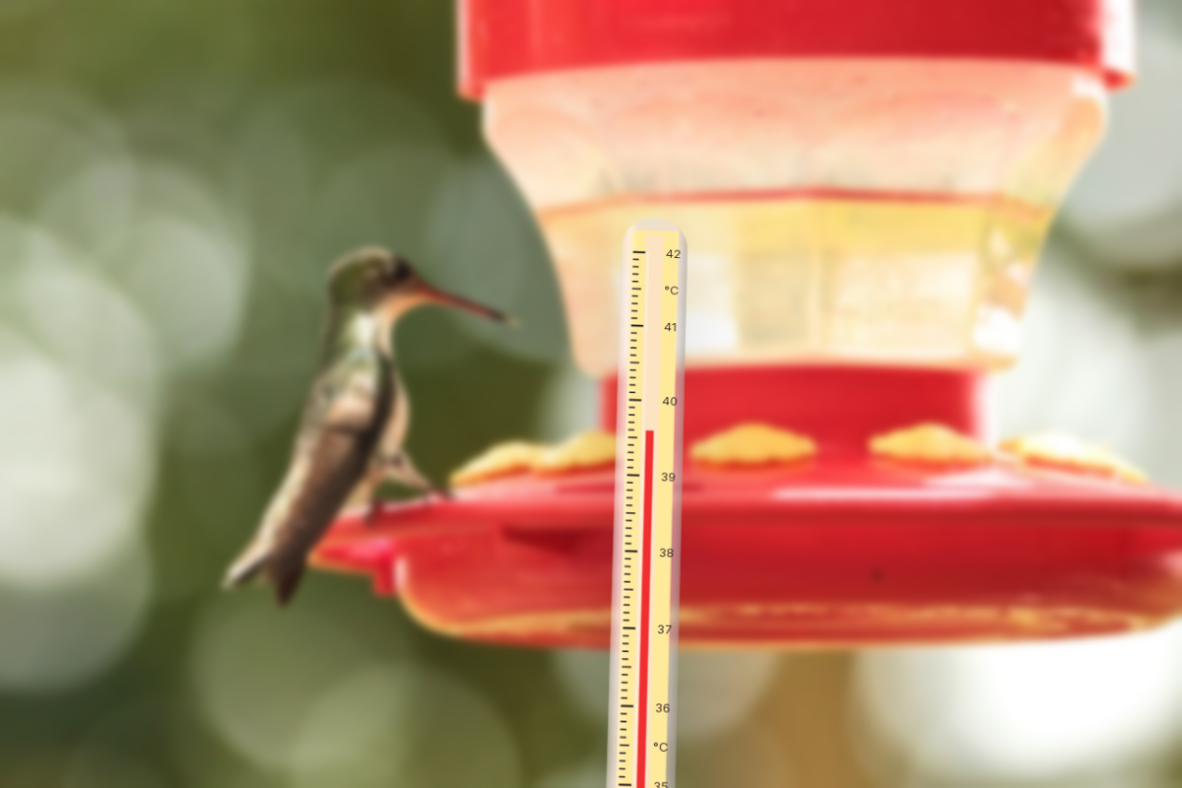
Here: 39.6
